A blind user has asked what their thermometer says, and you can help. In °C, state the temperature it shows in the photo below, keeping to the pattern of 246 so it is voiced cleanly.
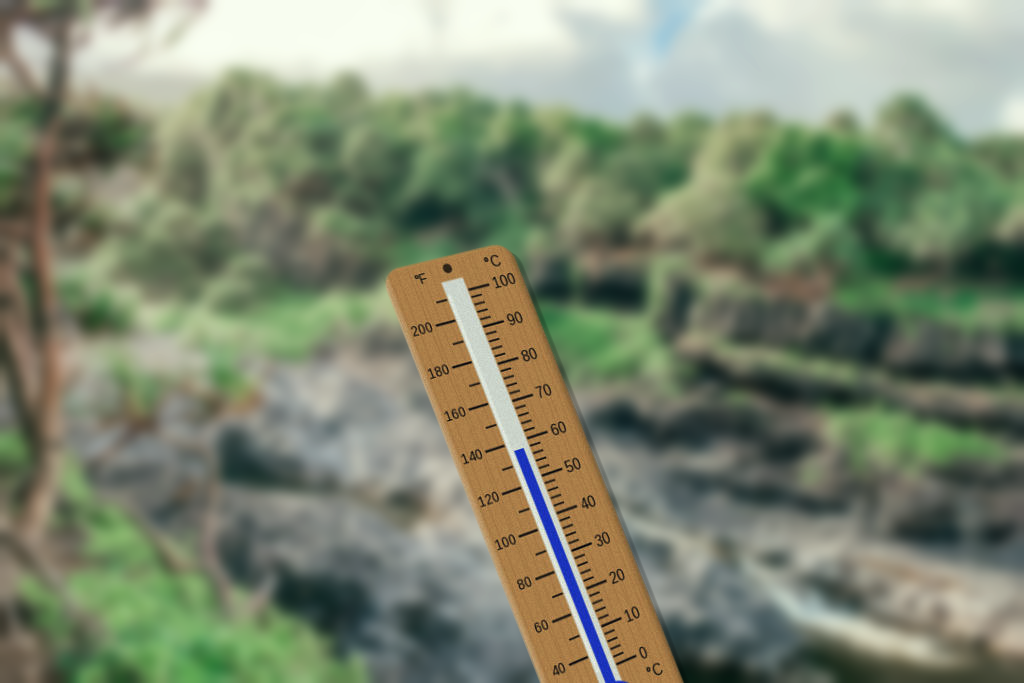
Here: 58
